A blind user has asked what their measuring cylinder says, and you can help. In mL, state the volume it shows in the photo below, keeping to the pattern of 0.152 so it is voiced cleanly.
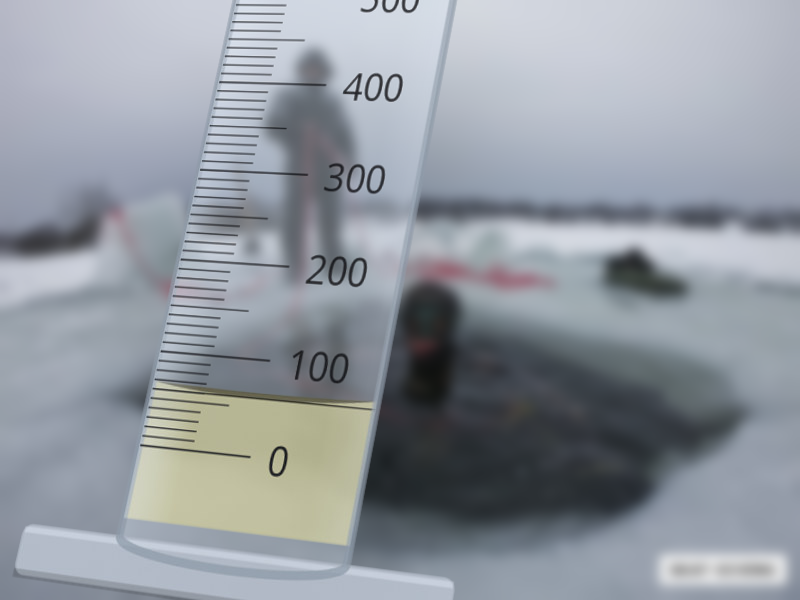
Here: 60
